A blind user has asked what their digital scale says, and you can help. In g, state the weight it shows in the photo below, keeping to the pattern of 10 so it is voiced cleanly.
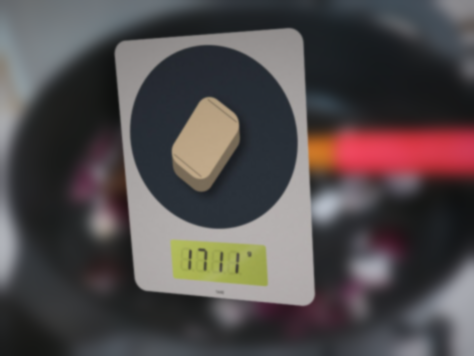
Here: 1711
